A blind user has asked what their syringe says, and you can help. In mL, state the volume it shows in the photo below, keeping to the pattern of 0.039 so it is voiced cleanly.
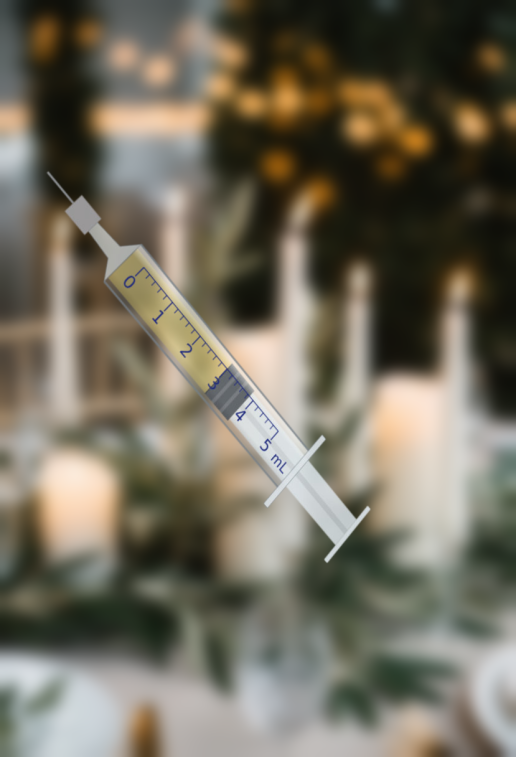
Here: 3
